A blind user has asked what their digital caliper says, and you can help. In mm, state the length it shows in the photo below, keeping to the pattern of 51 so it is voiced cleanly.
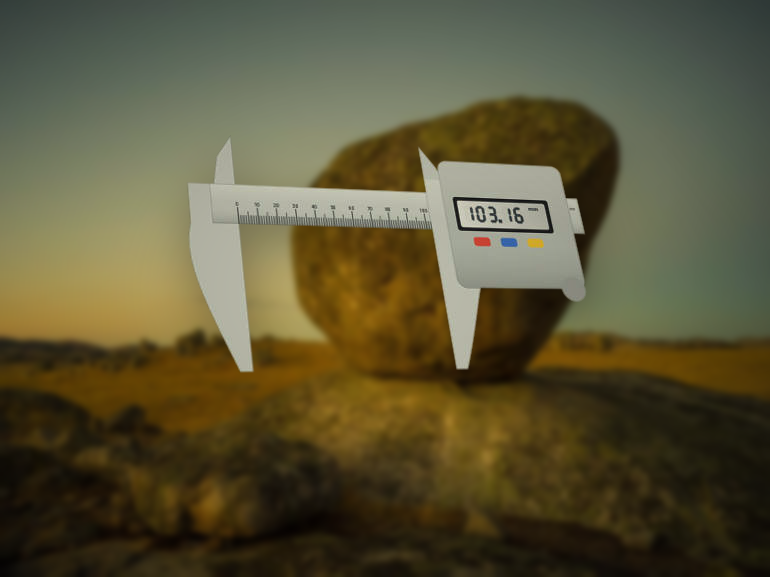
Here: 103.16
